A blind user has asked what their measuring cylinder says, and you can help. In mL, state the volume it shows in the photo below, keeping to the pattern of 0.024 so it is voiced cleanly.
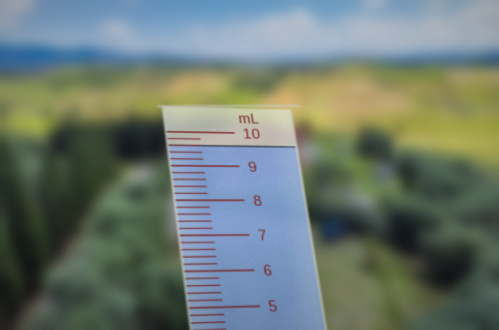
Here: 9.6
